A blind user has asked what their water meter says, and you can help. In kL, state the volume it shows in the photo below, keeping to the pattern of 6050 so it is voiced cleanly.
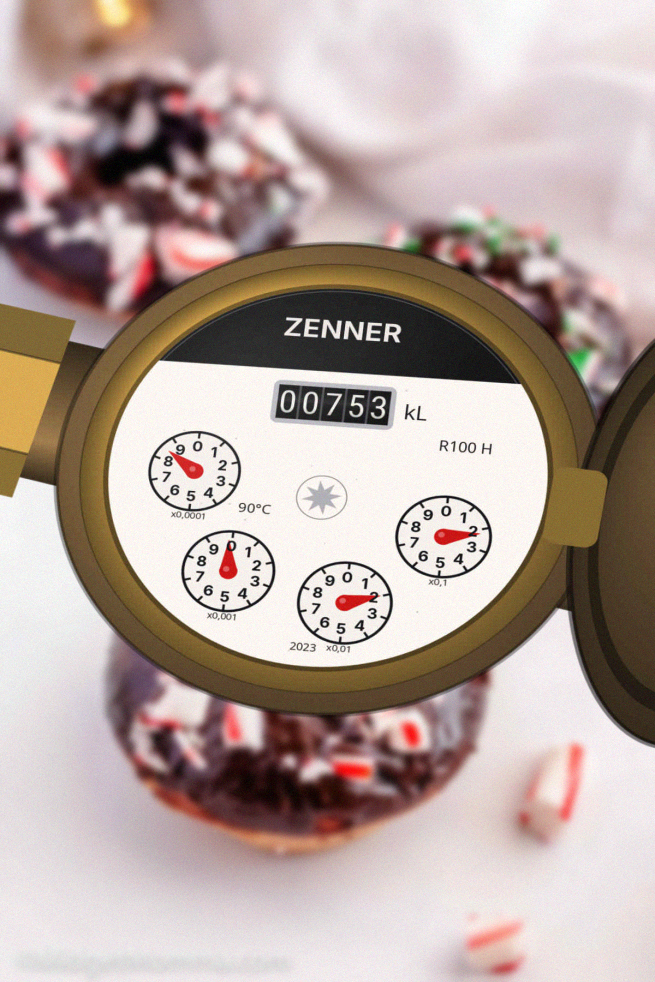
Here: 753.2198
